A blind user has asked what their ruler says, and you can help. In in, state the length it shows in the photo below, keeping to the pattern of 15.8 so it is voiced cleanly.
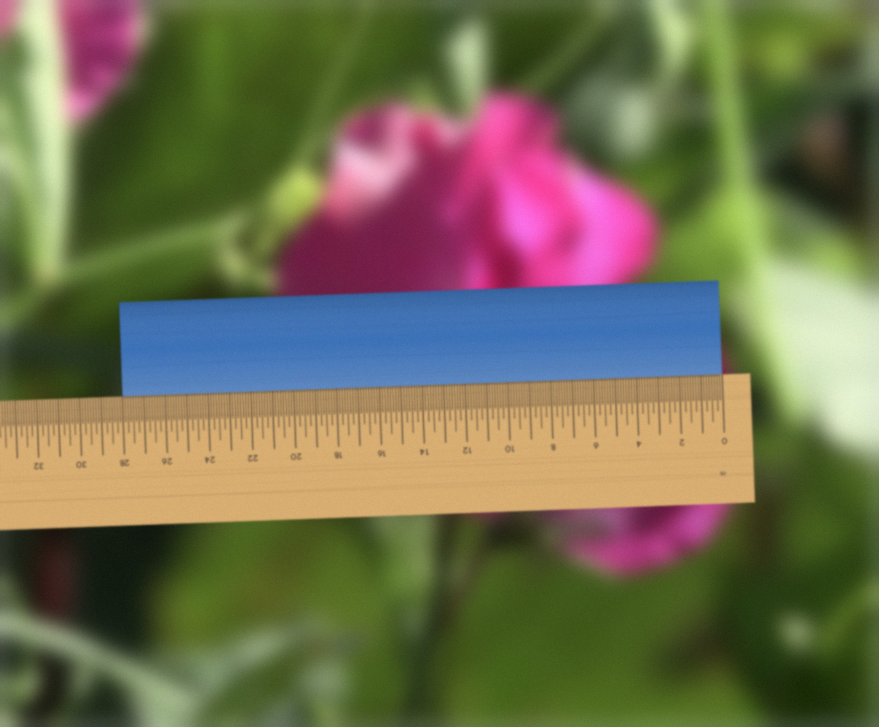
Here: 28
